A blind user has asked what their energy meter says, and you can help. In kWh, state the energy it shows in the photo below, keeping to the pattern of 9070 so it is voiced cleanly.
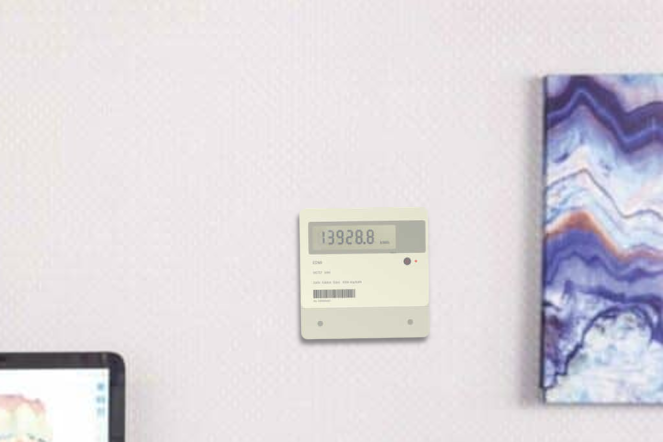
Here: 13928.8
